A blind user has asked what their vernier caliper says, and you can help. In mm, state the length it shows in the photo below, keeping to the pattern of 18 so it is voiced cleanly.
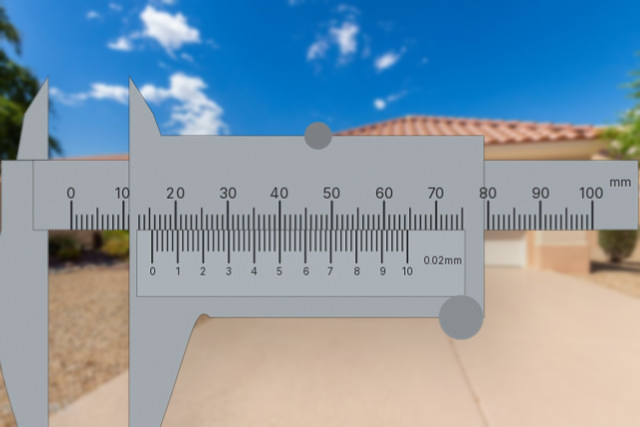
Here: 15.5
